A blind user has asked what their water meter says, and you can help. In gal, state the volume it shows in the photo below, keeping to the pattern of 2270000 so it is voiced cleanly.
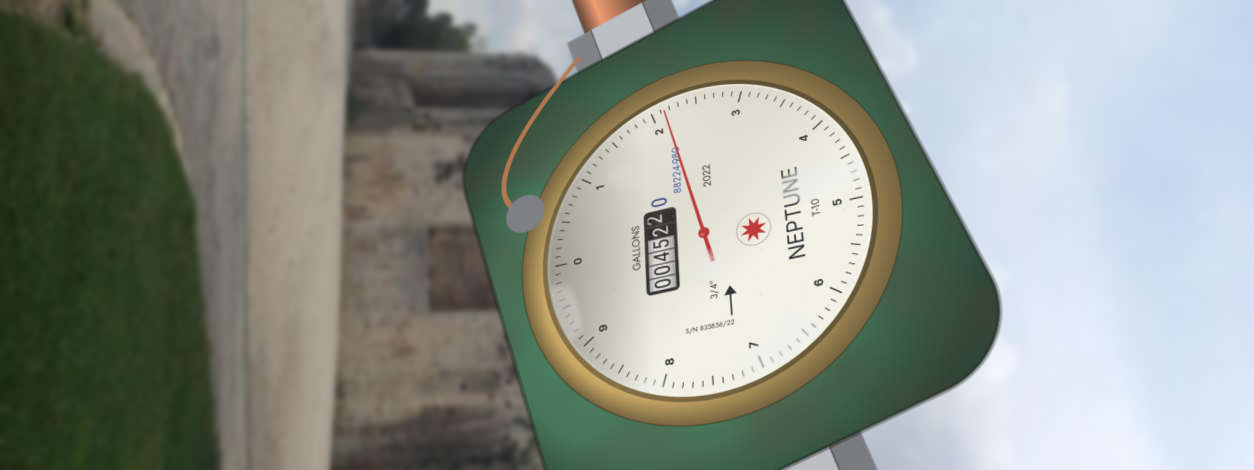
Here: 45222.1
